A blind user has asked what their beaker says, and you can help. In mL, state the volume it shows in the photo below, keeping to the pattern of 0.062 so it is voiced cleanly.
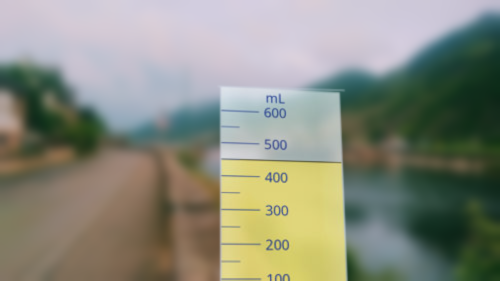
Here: 450
